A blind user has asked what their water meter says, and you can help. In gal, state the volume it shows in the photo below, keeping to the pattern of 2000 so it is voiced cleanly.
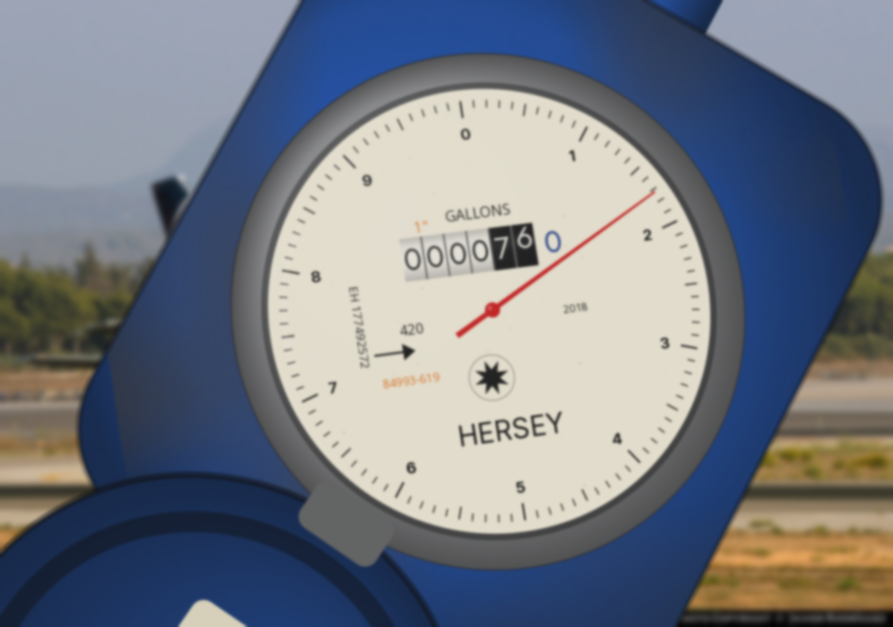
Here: 761.7
